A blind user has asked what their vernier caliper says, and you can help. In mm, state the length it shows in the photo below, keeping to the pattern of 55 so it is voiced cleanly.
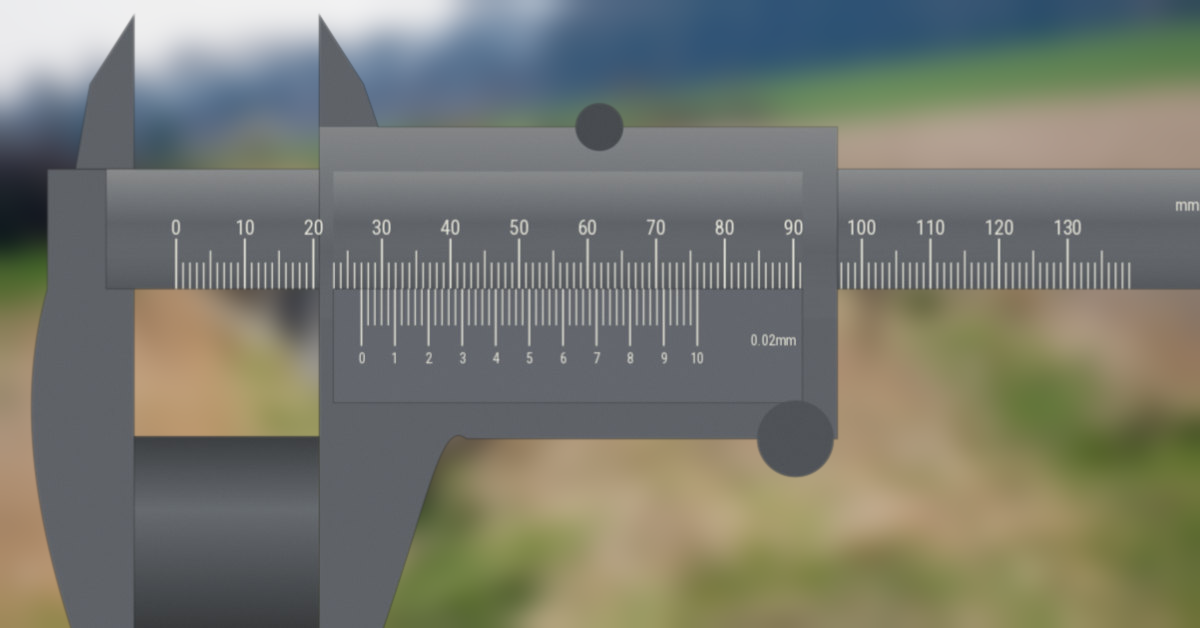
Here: 27.0
